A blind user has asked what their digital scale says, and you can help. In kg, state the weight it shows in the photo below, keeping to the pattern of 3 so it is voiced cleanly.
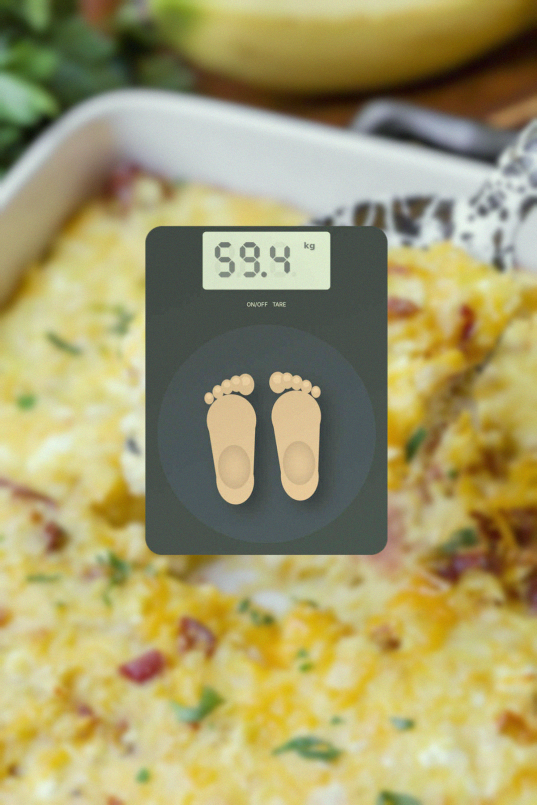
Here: 59.4
